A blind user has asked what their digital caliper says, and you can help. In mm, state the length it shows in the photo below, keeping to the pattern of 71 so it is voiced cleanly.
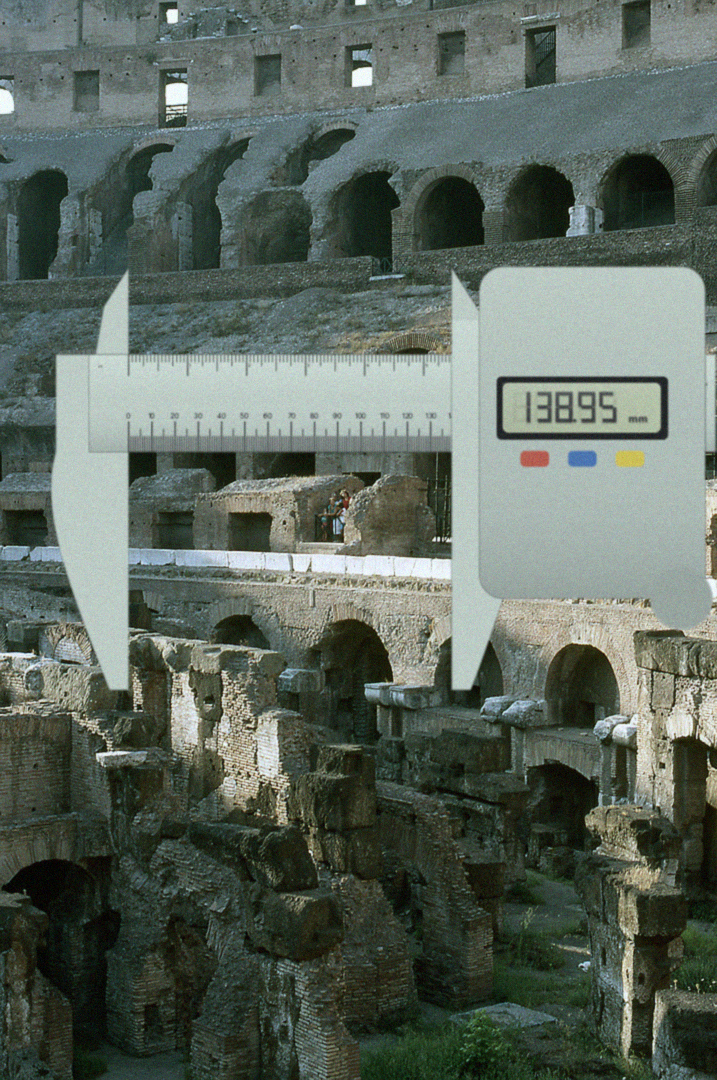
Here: 138.95
